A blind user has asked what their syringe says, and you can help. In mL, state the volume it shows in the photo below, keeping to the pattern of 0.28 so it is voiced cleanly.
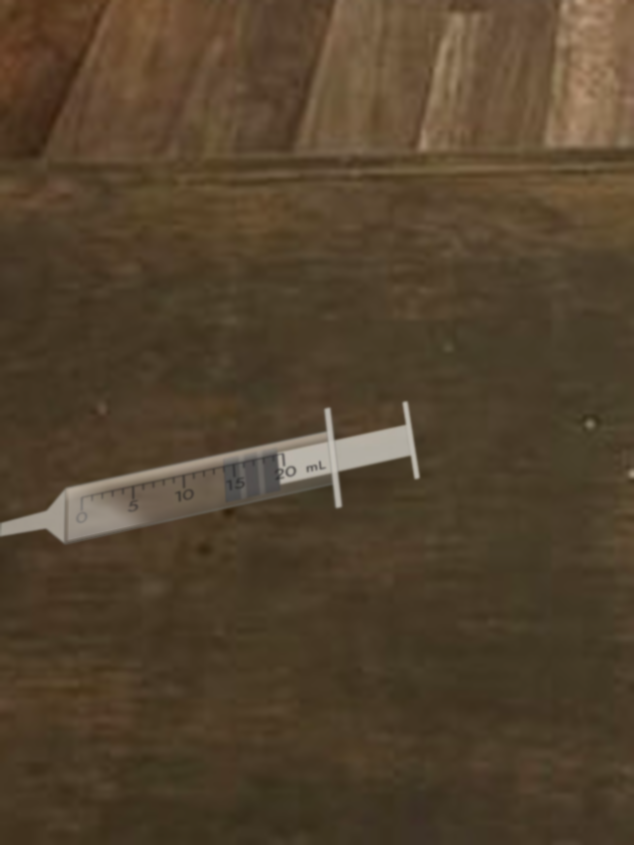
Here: 14
